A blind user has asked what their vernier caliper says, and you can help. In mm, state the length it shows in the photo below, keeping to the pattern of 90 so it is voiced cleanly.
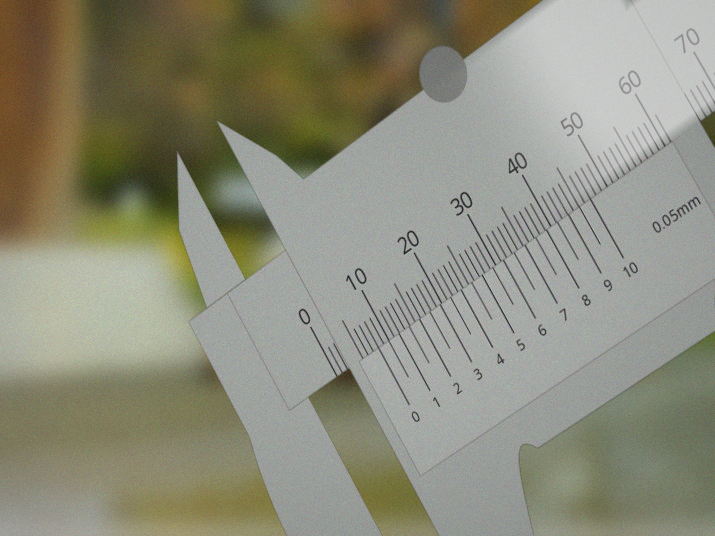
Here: 8.0
